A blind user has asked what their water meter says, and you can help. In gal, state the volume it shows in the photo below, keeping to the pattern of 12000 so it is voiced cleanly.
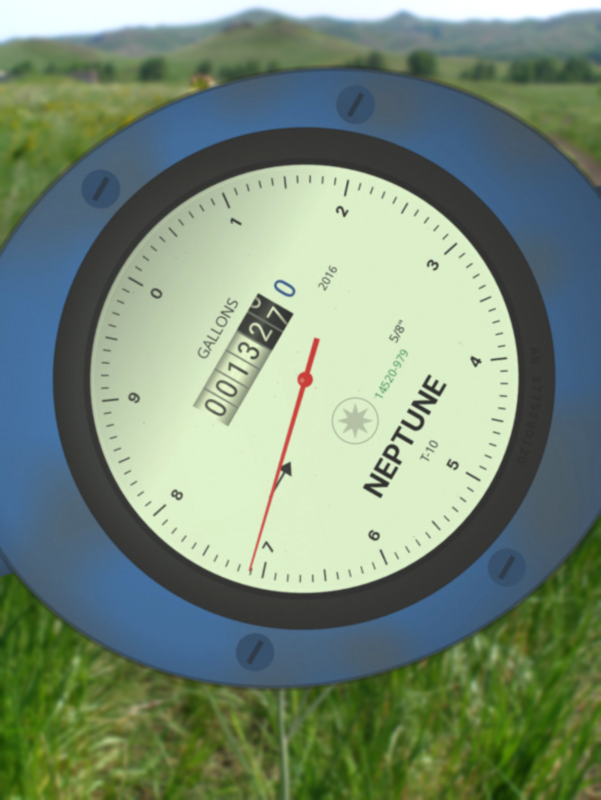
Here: 13267.1
